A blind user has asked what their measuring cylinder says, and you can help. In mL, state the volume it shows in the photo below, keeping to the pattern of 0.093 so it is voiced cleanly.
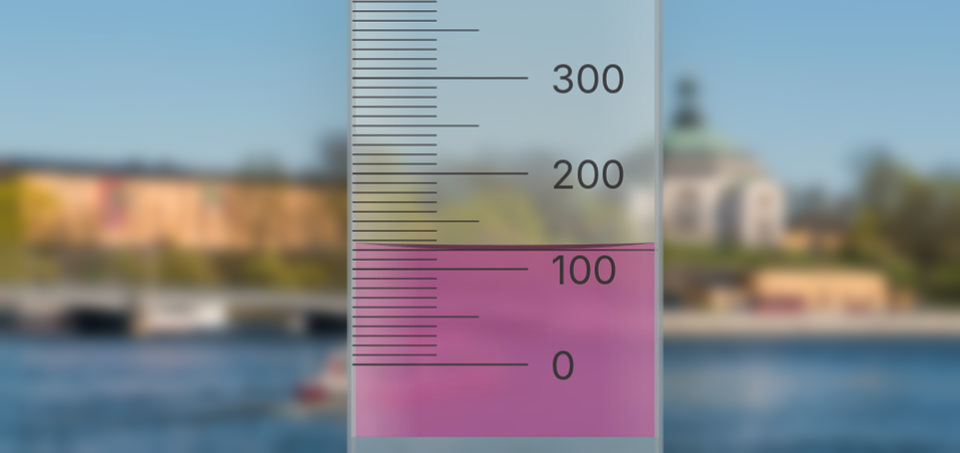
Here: 120
